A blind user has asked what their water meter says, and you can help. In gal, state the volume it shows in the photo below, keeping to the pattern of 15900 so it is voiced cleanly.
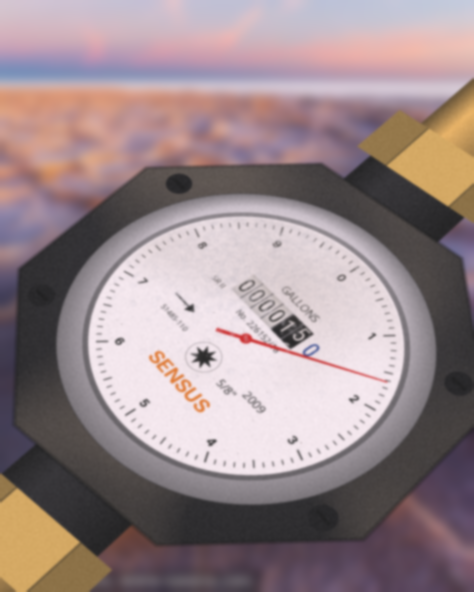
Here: 151.6
